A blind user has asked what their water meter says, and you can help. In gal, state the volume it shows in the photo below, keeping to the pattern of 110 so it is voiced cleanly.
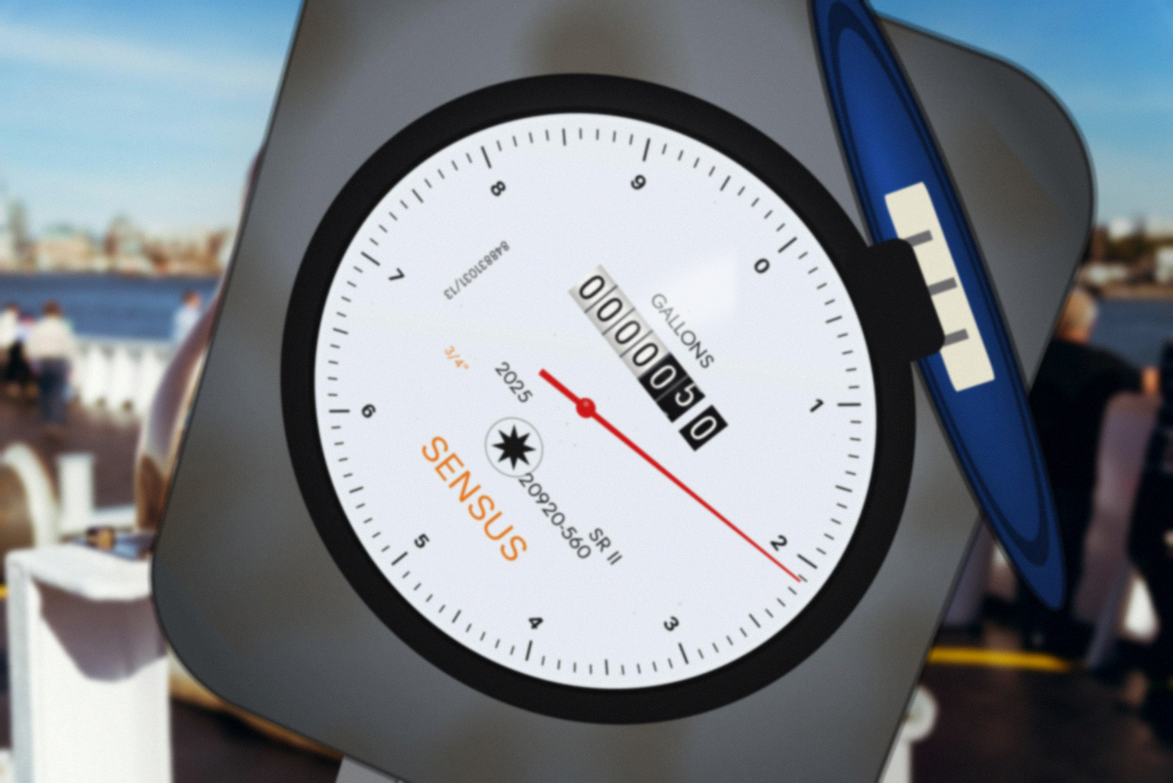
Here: 52.1
